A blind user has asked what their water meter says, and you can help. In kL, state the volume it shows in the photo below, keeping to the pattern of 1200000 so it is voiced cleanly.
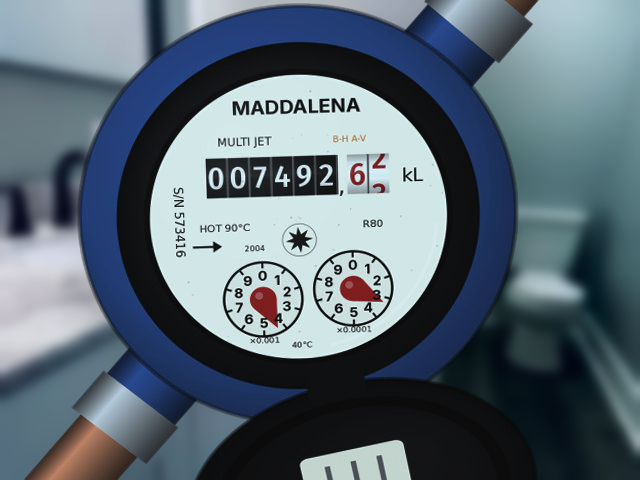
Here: 7492.6243
